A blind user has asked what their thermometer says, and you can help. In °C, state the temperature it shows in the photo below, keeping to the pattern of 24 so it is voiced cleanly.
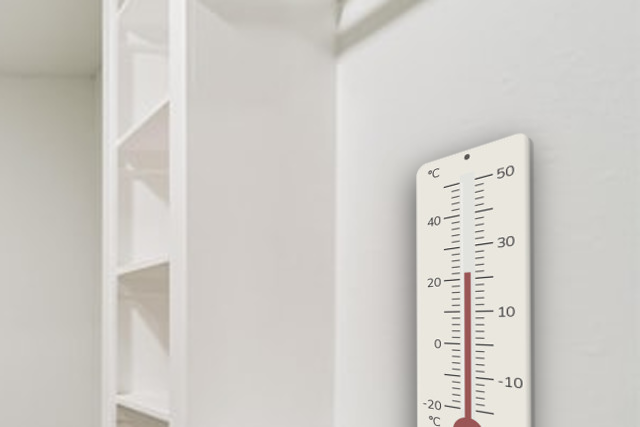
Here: 22
